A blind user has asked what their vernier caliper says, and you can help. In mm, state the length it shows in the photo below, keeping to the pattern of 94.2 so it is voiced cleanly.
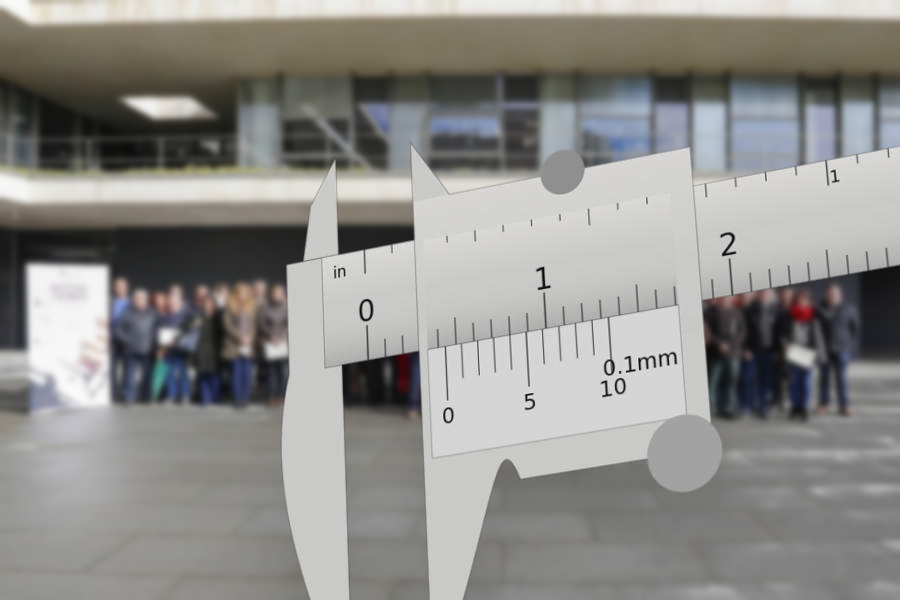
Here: 4.4
